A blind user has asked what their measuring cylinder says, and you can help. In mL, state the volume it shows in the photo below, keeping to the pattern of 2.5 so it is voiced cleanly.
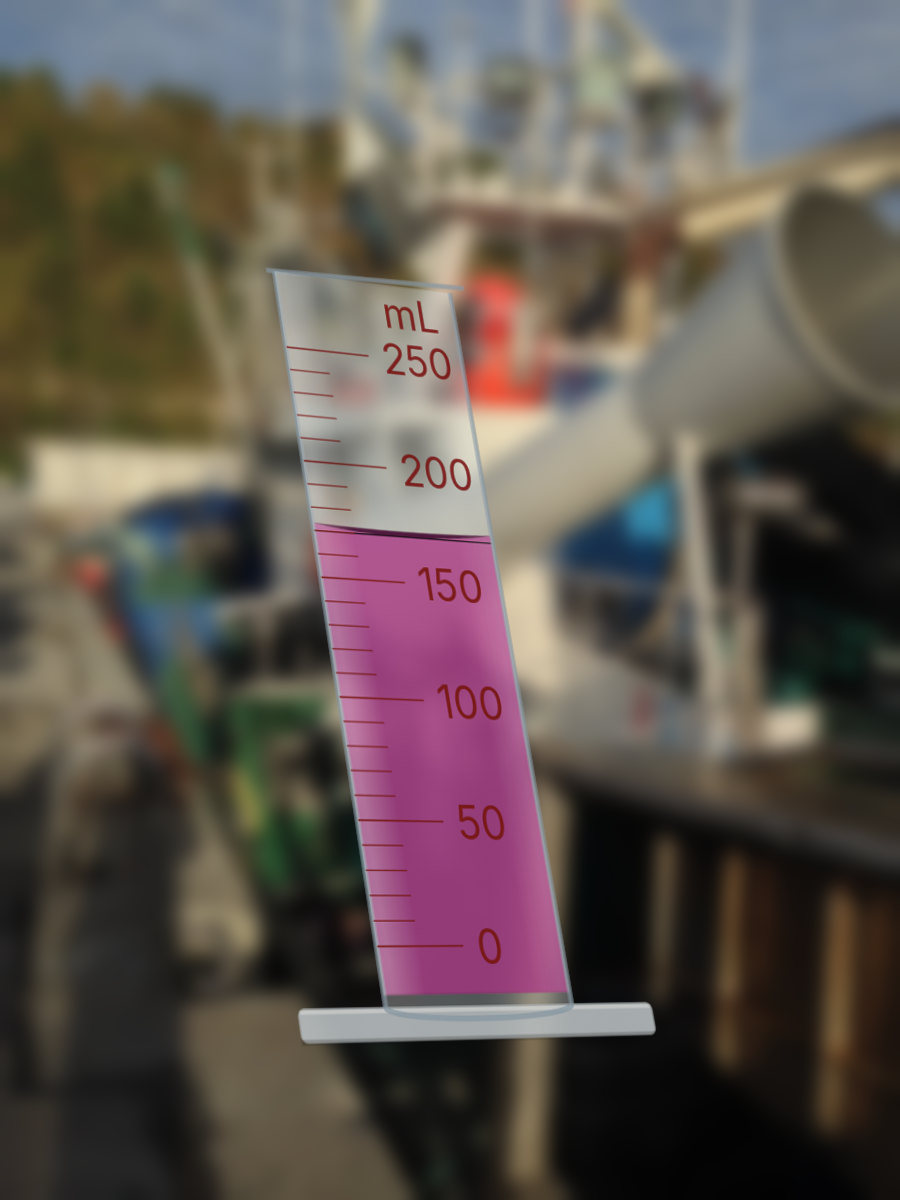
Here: 170
